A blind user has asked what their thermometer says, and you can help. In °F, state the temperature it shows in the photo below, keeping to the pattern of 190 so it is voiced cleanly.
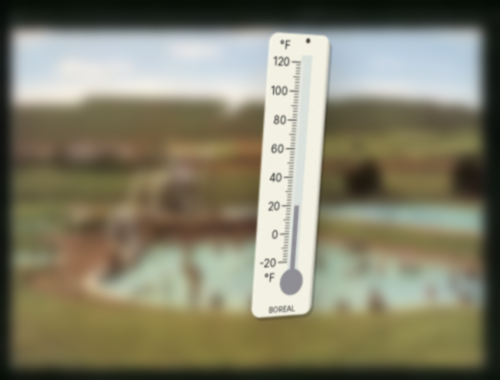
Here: 20
